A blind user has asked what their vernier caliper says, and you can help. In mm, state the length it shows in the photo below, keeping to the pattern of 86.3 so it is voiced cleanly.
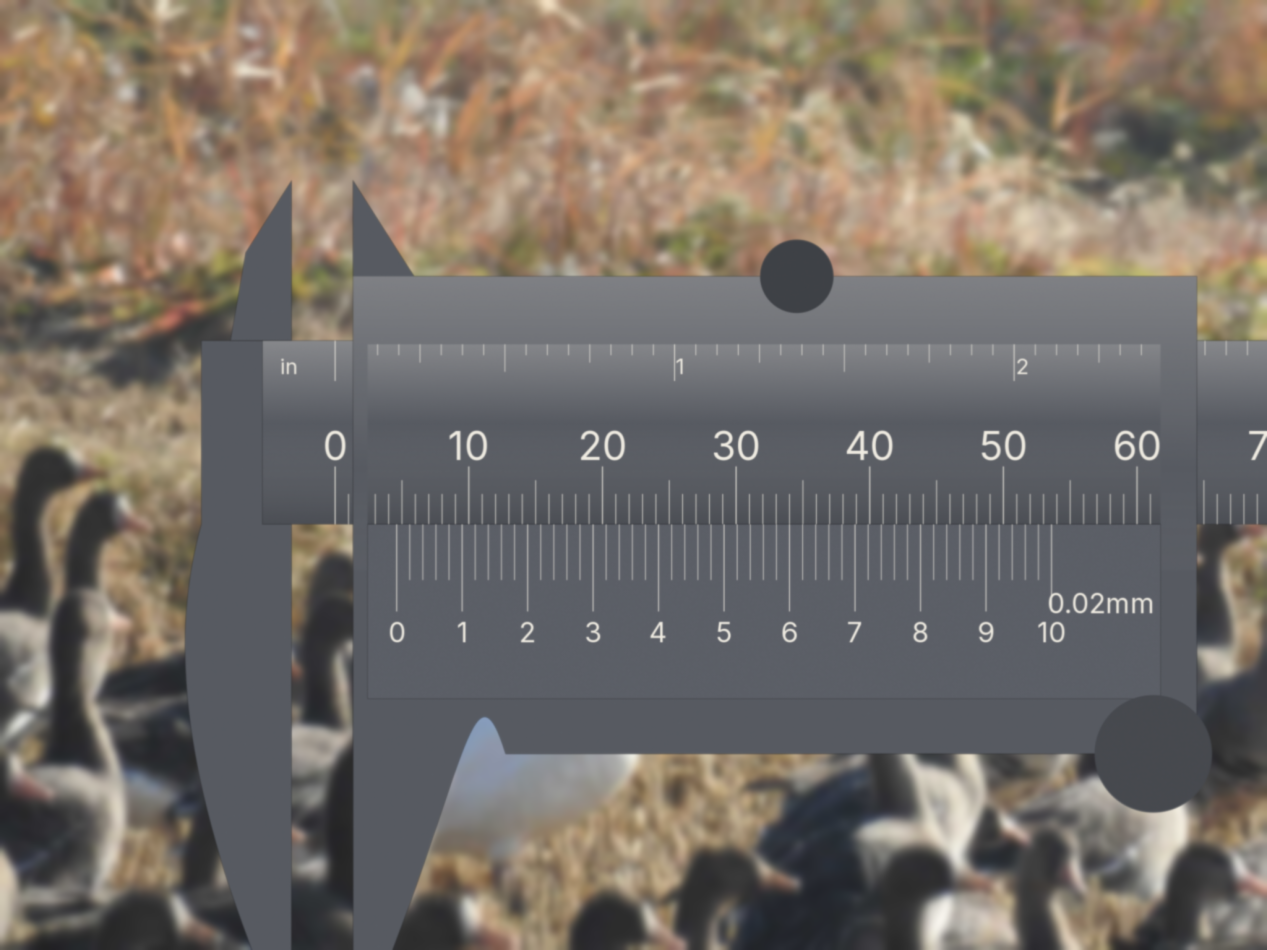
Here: 4.6
